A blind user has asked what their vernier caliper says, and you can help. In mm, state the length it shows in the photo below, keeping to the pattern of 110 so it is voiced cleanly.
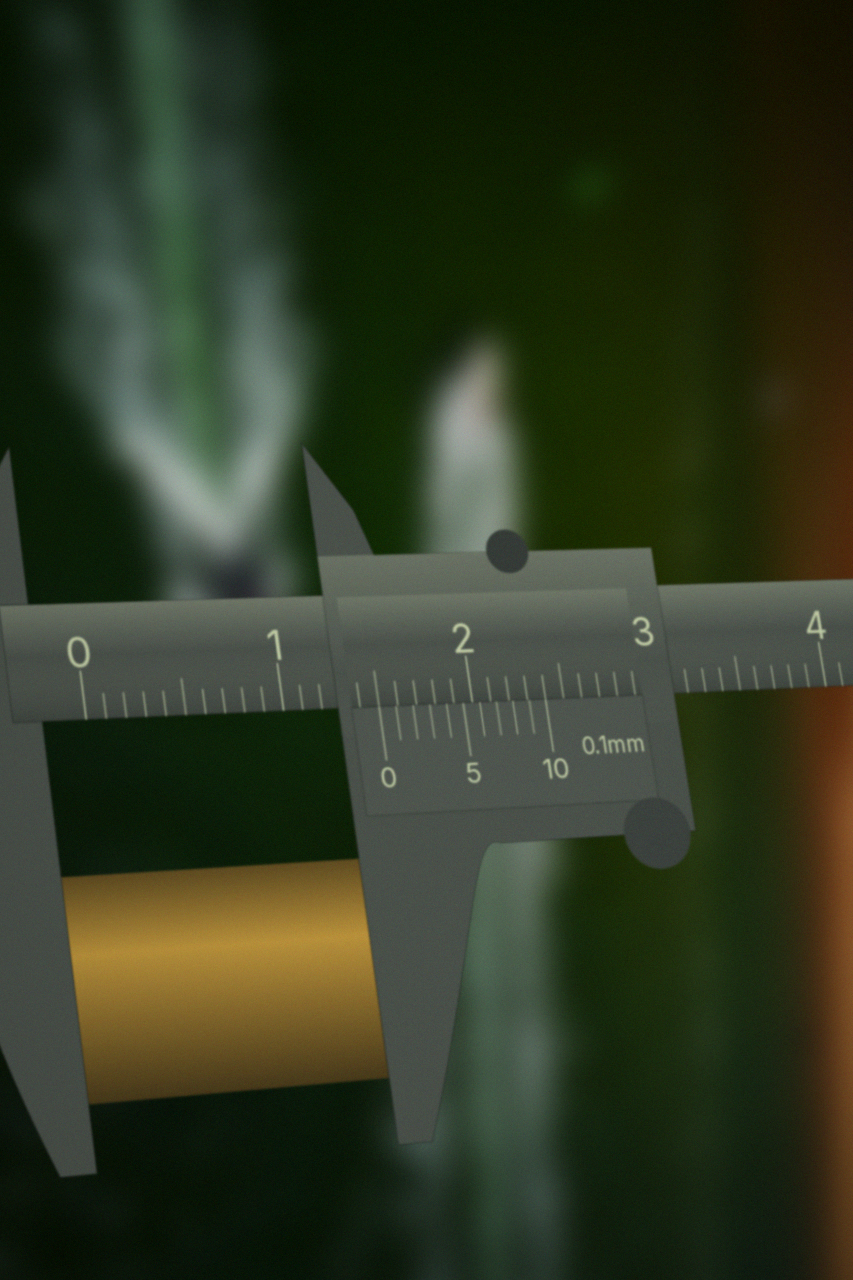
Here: 15.0
